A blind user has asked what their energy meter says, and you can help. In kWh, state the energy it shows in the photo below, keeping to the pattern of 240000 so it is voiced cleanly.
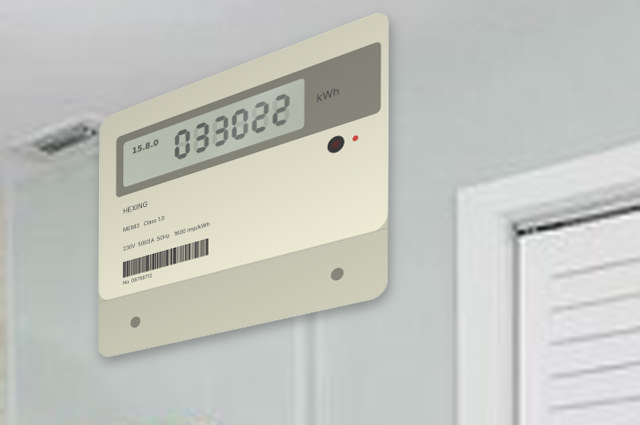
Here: 33022
